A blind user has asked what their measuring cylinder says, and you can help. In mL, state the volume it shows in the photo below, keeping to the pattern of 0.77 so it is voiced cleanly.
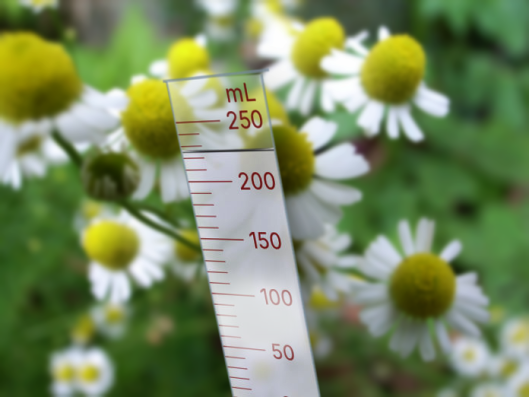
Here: 225
